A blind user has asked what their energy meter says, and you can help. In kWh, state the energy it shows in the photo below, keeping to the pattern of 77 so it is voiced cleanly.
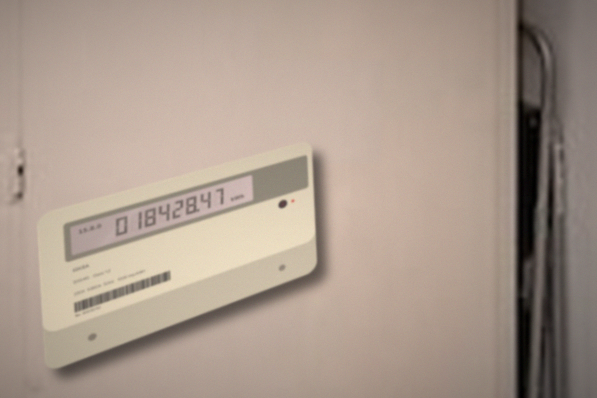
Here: 18428.47
